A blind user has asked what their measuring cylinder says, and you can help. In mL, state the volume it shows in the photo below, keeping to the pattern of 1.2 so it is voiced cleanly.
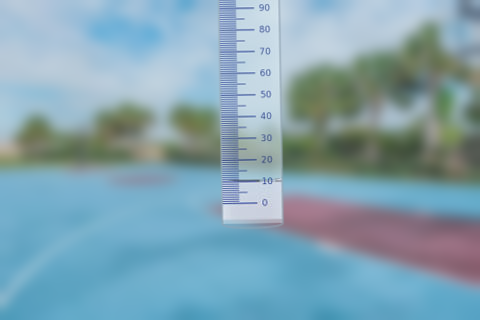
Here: 10
